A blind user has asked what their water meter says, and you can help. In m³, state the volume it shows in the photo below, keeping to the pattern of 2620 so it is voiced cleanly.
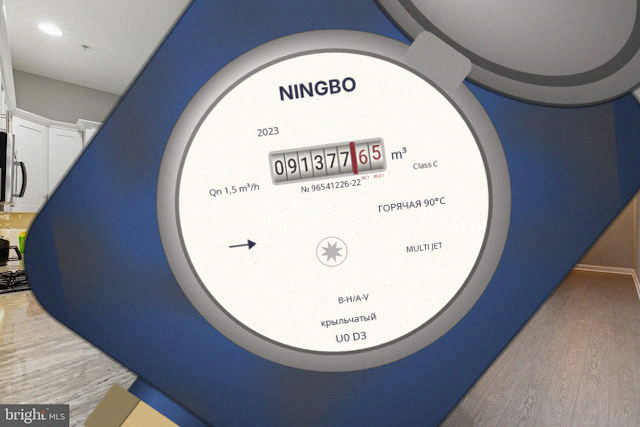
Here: 91377.65
